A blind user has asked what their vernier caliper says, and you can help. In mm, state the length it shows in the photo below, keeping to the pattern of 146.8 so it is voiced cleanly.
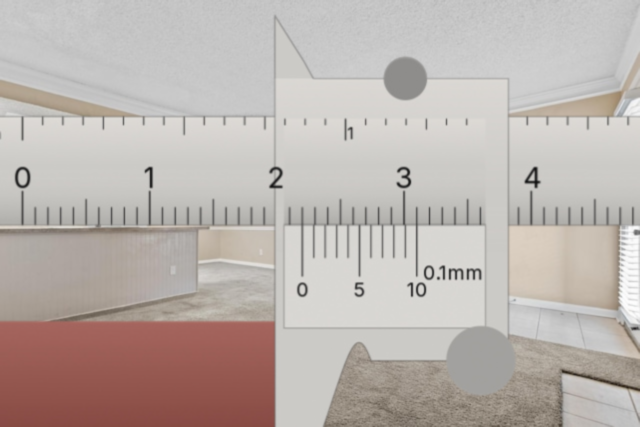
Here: 22.0
